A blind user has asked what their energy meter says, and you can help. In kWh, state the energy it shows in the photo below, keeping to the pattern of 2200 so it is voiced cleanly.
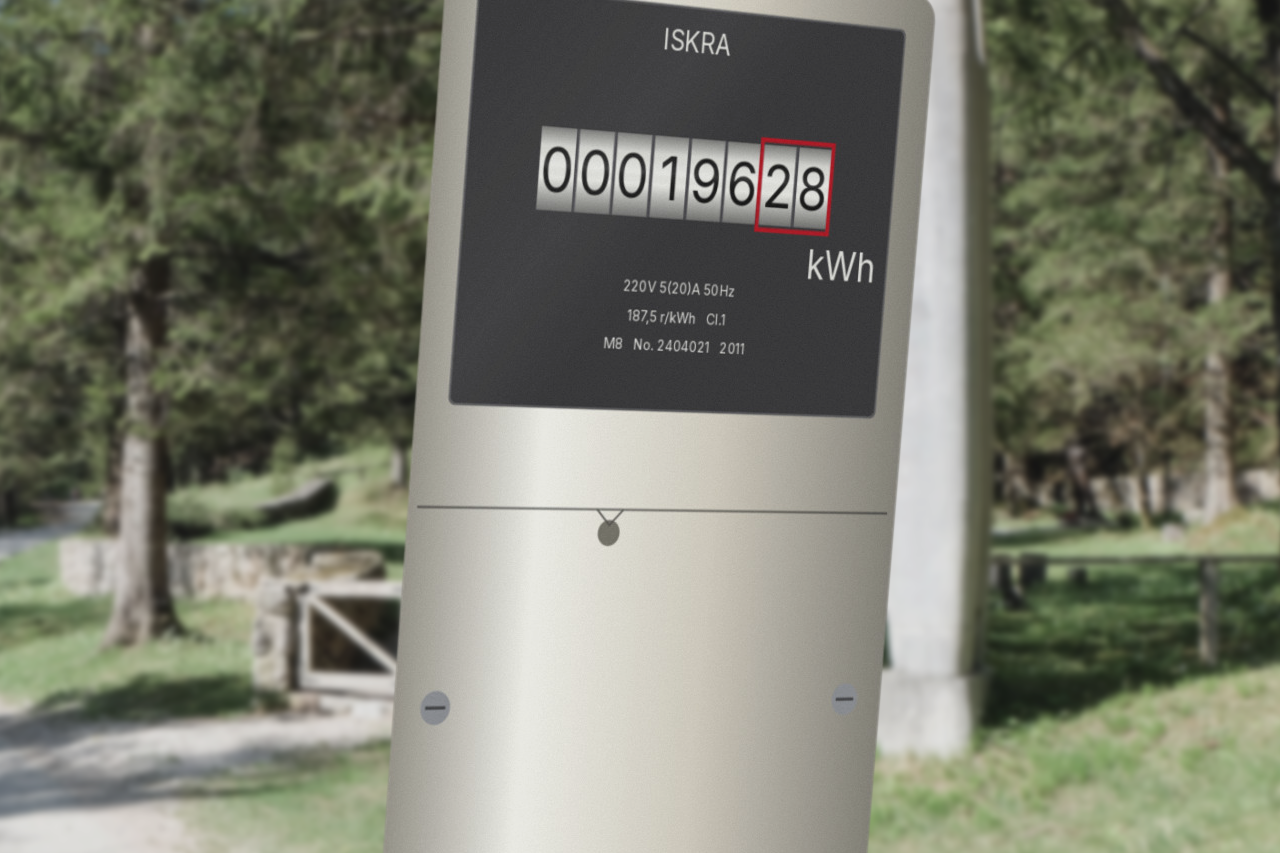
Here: 196.28
